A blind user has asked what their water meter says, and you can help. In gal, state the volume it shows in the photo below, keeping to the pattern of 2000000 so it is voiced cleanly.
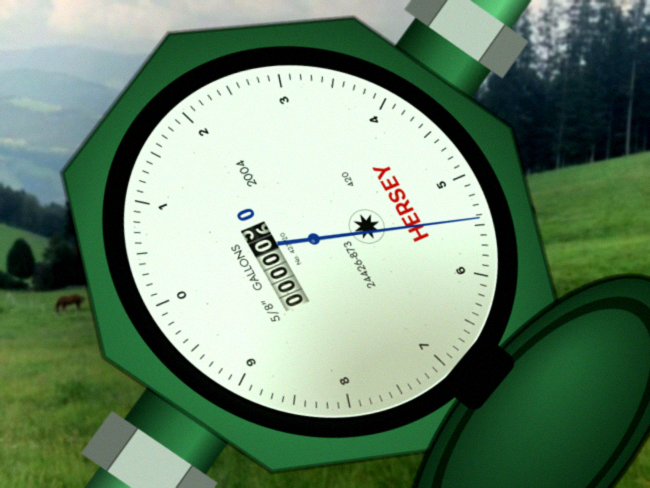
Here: 55.4
